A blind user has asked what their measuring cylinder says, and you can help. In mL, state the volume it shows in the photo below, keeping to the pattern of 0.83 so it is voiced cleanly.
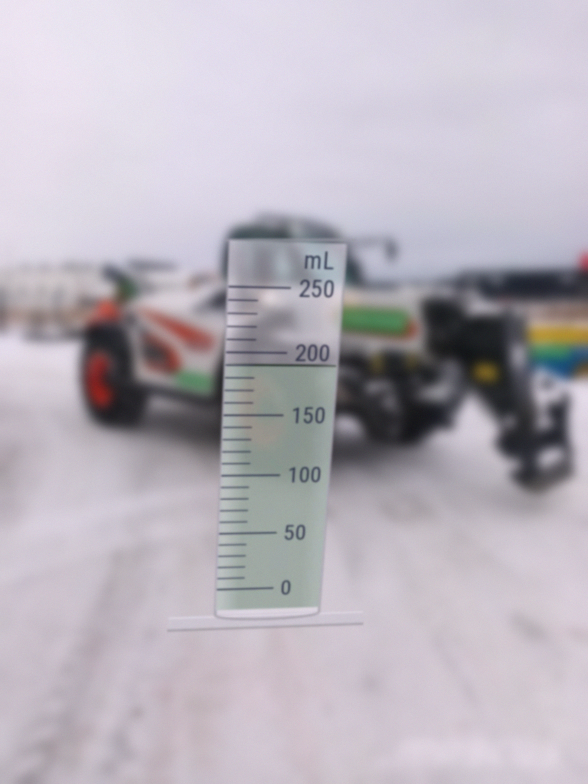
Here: 190
